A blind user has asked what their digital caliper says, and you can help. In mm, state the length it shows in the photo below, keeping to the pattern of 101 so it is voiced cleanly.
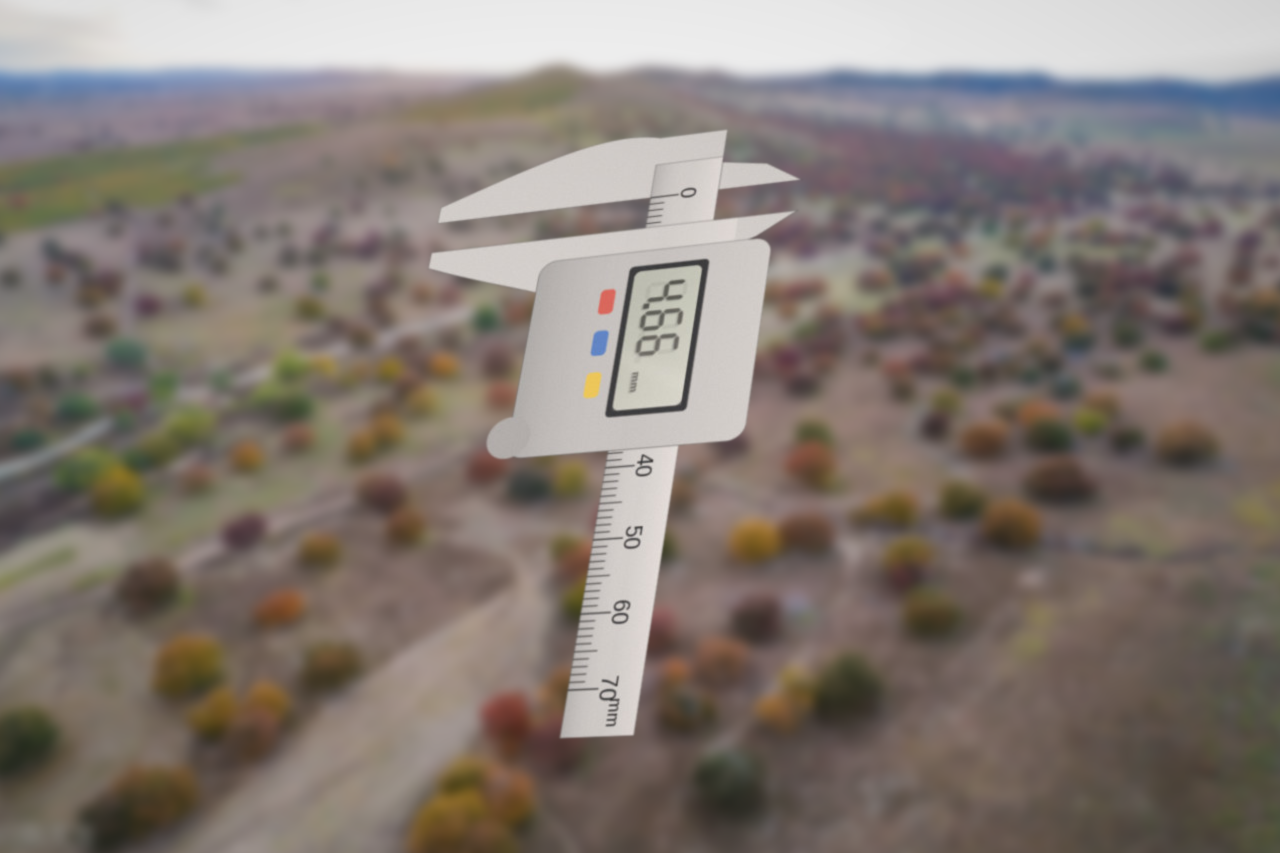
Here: 4.66
